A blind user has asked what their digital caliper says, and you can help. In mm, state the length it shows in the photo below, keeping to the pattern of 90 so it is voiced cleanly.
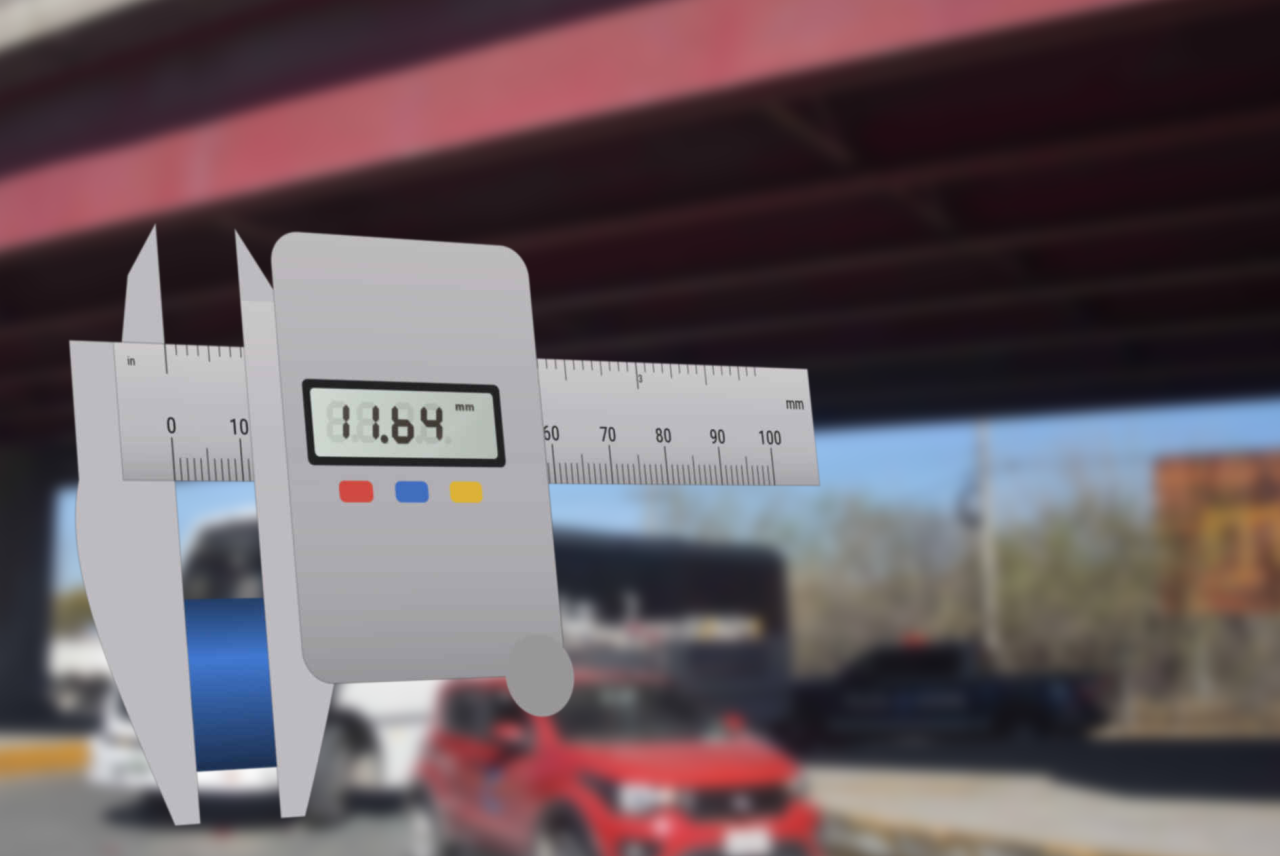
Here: 11.64
